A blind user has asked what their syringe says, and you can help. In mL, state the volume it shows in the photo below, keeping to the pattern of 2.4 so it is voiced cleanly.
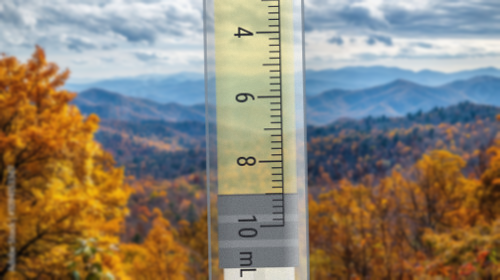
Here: 9
